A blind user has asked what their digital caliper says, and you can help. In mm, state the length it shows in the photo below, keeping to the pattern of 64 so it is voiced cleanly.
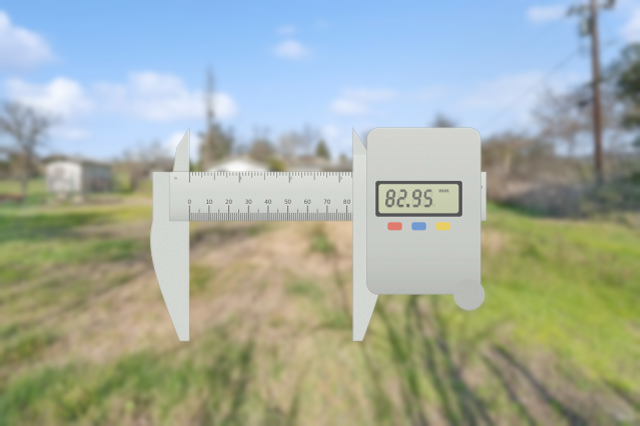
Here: 82.95
